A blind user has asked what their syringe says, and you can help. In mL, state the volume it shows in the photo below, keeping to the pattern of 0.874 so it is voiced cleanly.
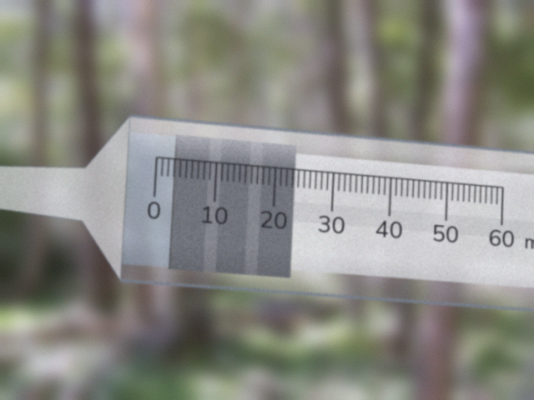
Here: 3
